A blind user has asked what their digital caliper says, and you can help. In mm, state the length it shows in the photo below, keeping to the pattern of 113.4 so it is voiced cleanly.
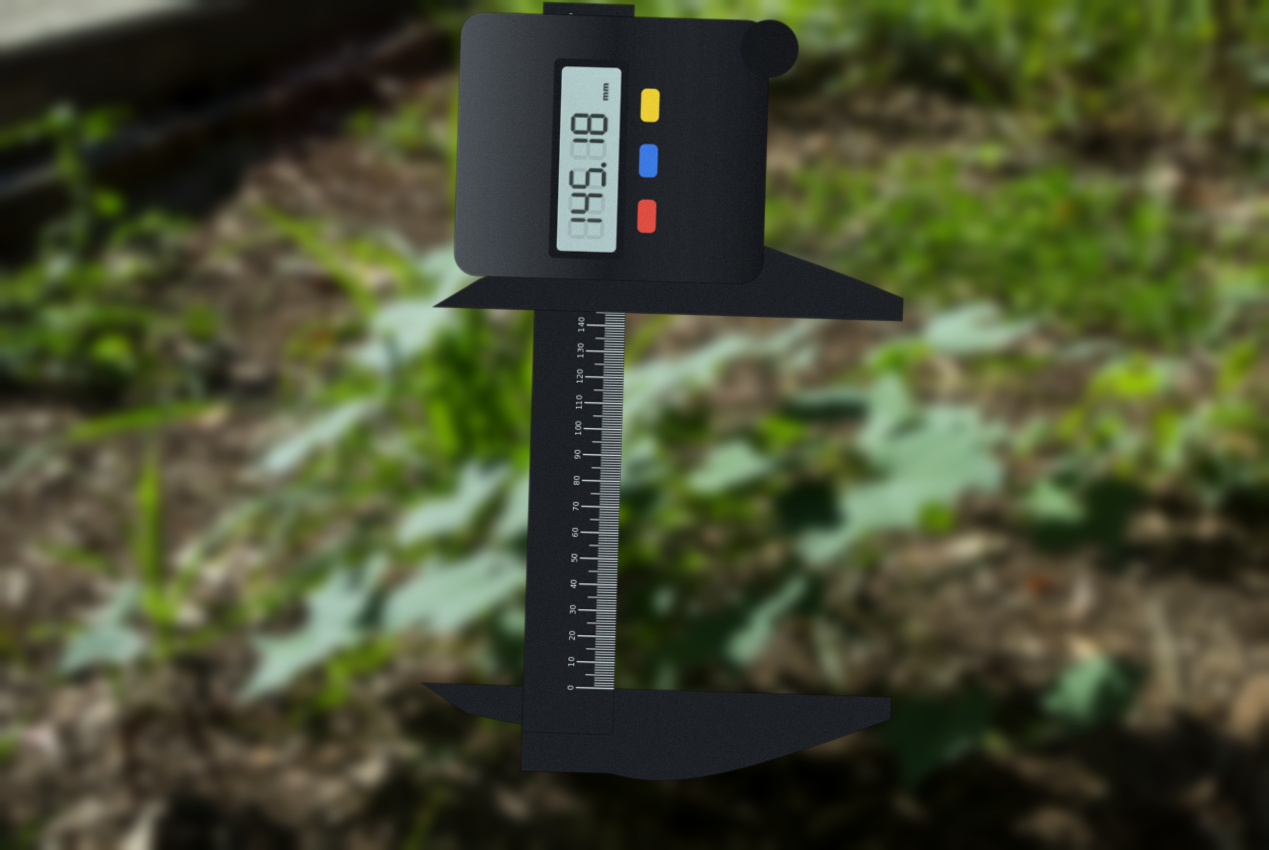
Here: 145.18
